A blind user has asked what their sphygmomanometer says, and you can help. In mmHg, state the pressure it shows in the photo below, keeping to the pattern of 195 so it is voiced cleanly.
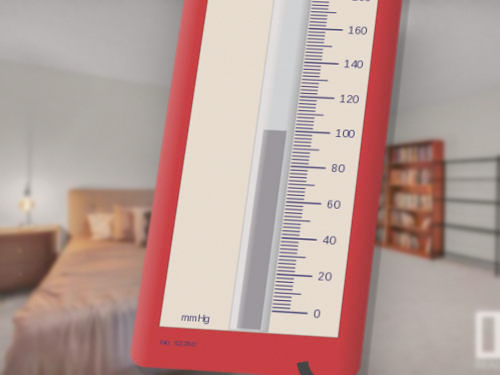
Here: 100
